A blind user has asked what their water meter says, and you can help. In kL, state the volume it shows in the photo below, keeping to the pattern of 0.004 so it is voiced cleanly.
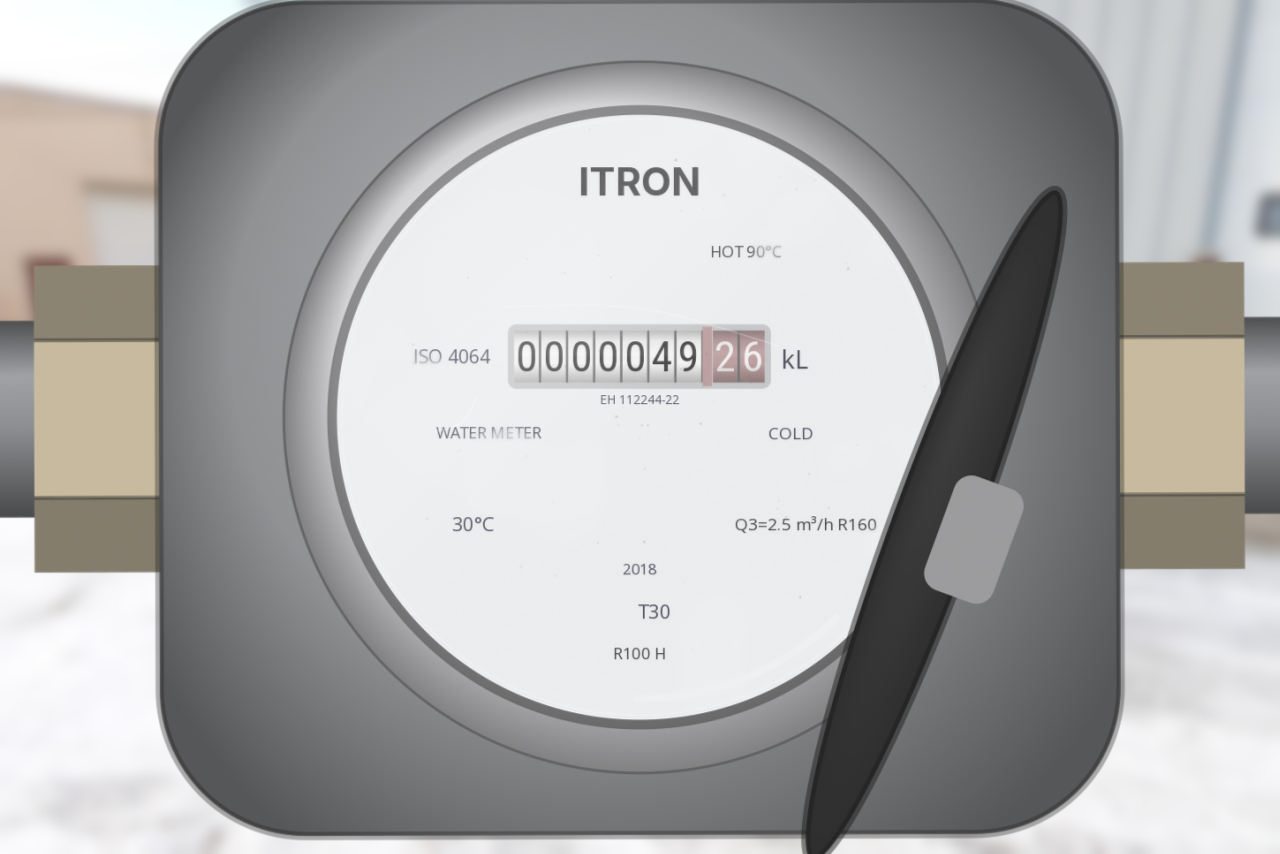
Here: 49.26
